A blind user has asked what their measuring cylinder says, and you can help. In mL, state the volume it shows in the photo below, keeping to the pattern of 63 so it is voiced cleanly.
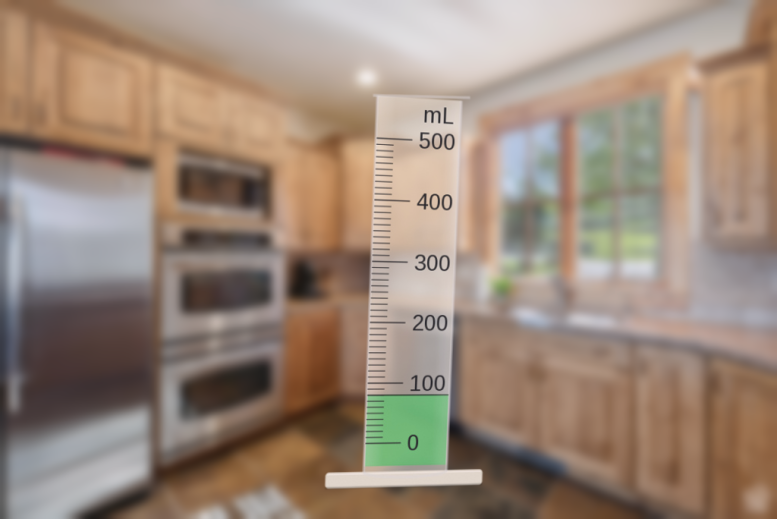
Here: 80
